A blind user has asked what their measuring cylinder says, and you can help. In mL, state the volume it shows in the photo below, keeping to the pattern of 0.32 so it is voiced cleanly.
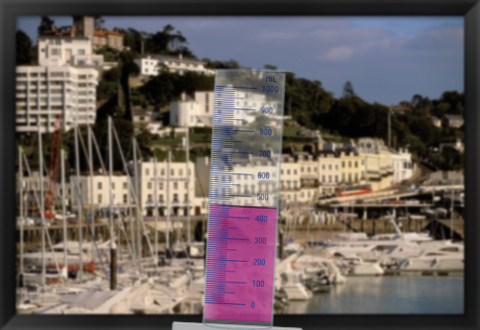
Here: 450
